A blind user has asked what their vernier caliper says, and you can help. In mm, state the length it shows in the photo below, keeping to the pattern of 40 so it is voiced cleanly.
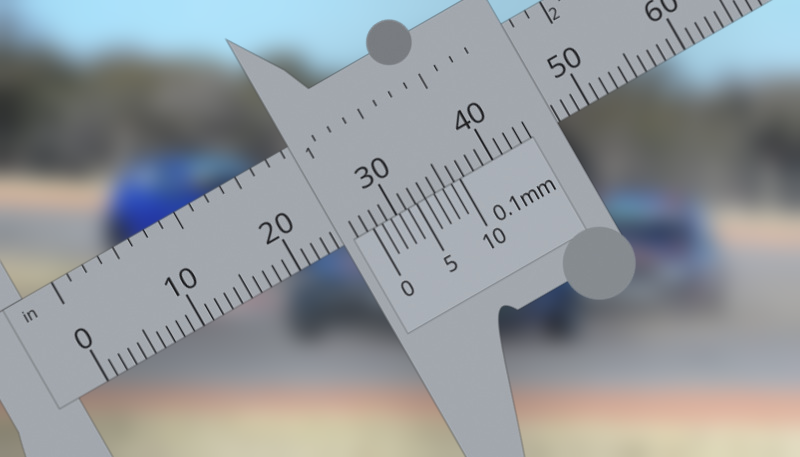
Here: 27.6
